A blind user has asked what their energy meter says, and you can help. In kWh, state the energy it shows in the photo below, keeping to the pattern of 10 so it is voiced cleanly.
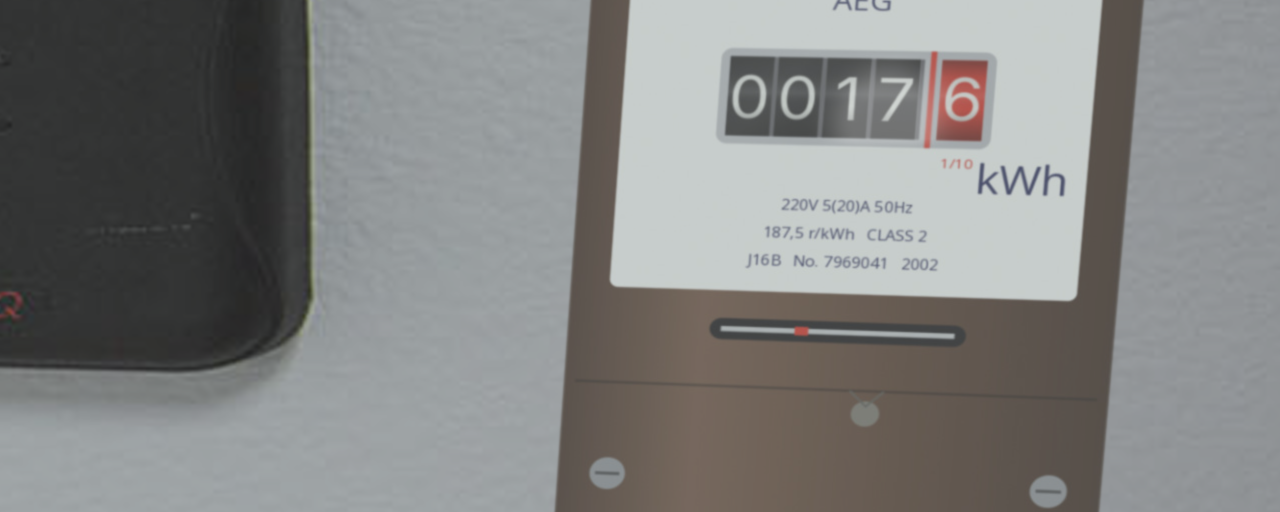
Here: 17.6
